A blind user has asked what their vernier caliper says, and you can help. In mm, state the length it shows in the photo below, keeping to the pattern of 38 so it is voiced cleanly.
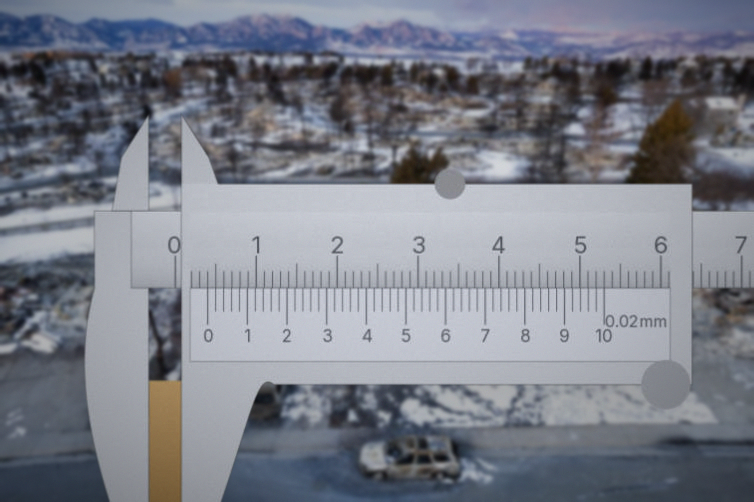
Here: 4.0
